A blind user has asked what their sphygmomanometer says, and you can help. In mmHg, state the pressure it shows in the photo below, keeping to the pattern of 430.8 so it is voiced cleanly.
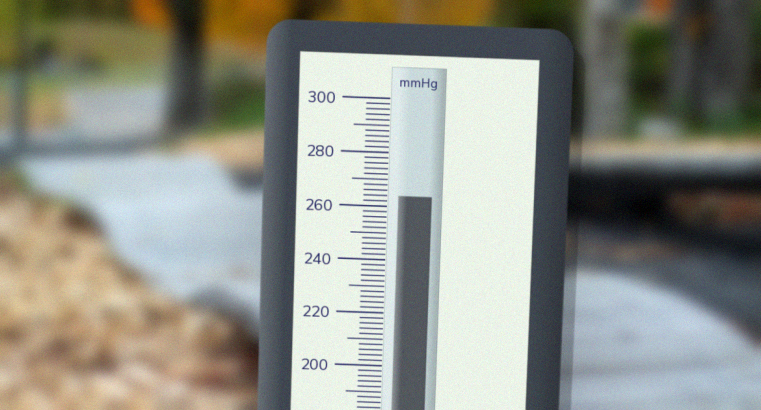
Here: 264
